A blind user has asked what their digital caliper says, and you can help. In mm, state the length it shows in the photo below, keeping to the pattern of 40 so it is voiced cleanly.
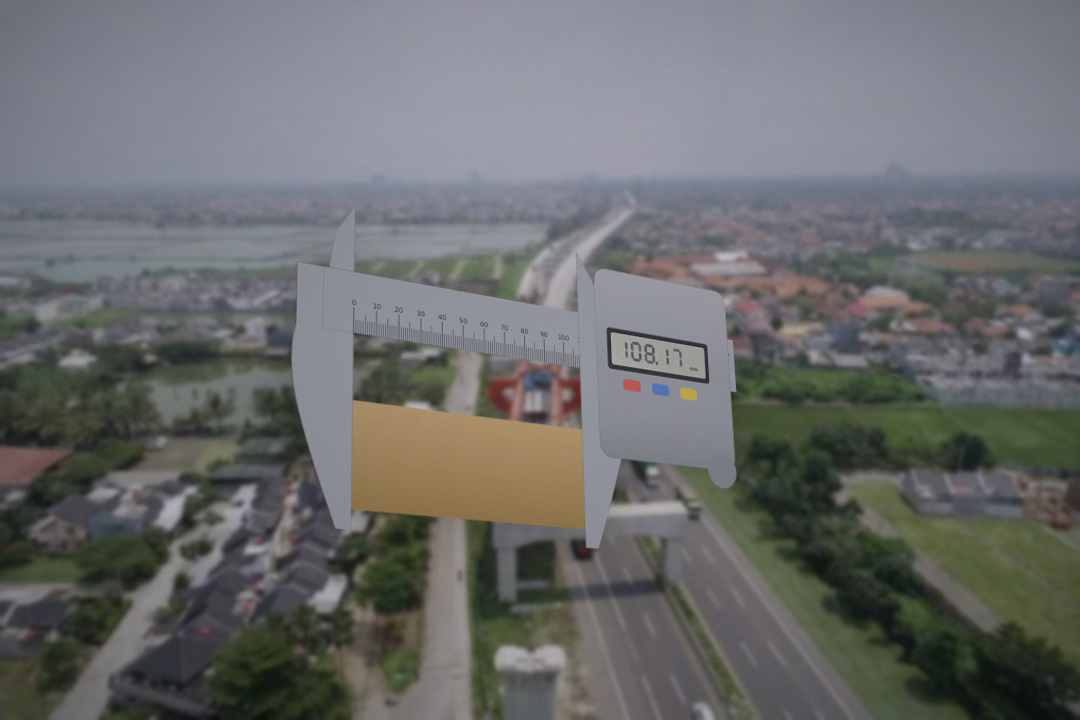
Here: 108.17
